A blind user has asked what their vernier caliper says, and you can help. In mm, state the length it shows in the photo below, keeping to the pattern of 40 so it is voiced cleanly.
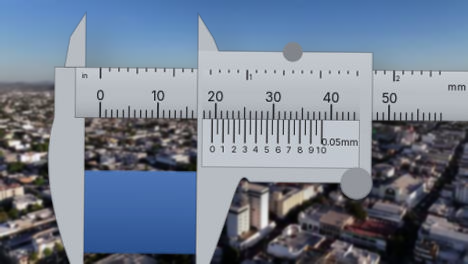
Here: 19.4
